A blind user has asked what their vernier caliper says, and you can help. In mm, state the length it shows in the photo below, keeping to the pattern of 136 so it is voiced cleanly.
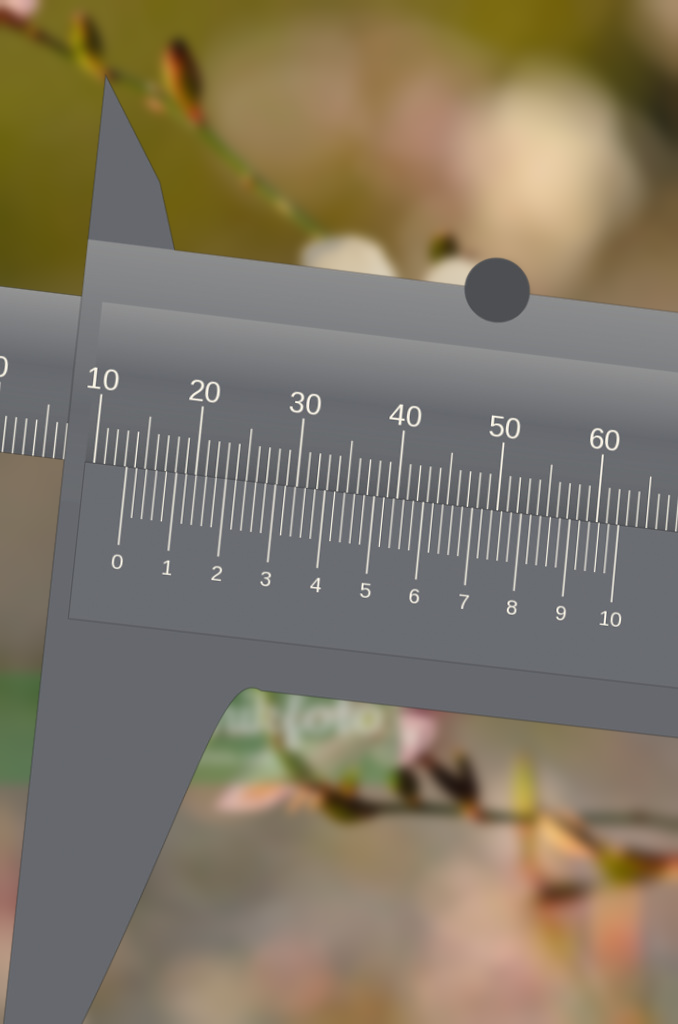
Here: 13.2
